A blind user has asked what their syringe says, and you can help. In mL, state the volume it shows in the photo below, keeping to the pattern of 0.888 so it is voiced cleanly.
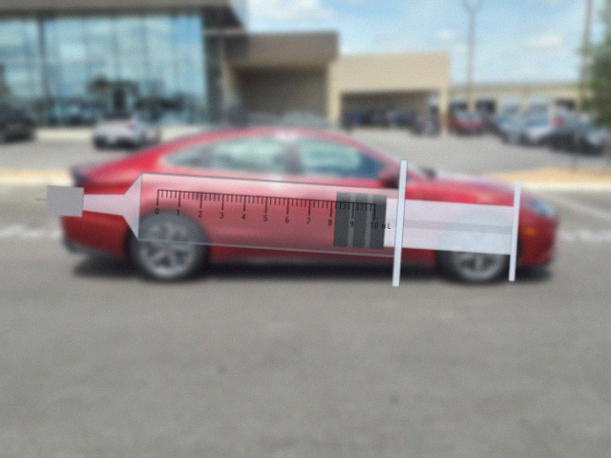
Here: 8.2
